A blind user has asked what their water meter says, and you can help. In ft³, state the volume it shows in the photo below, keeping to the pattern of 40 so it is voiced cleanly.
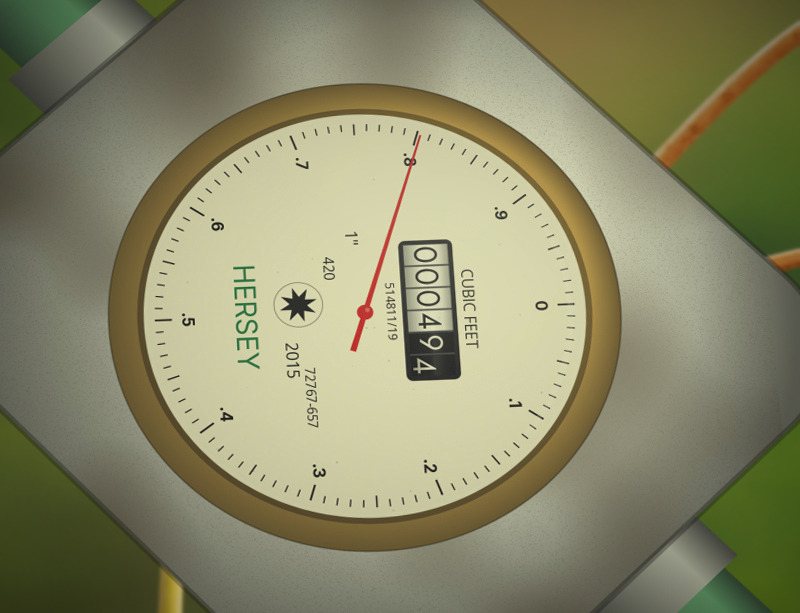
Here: 493.80
